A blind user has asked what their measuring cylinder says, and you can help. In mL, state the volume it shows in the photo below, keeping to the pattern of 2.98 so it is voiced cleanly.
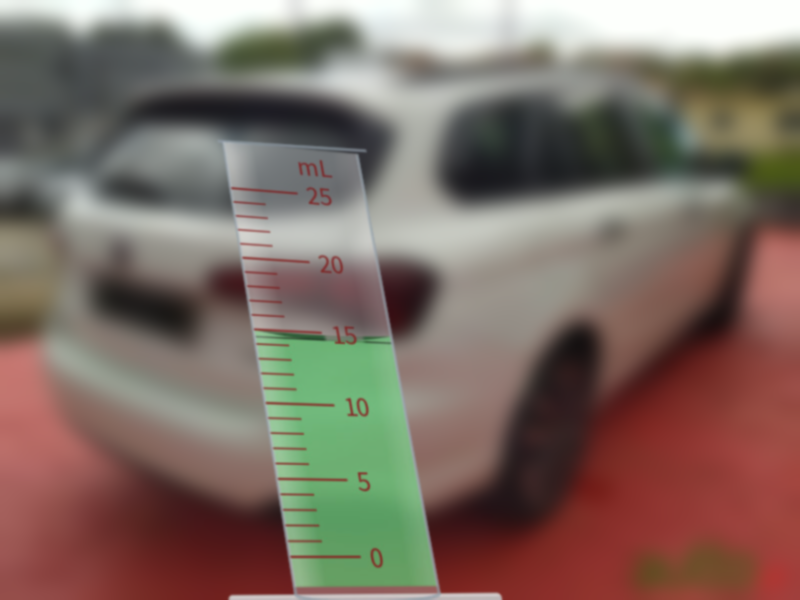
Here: 14.5
